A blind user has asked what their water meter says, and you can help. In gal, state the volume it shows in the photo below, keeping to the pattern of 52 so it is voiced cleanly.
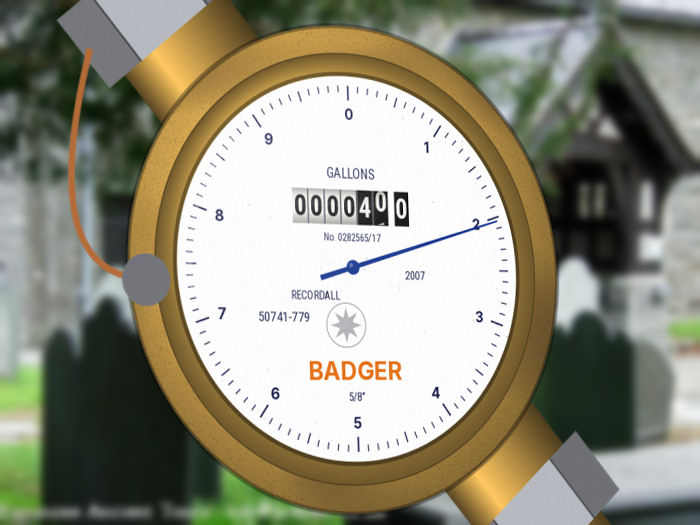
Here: 402.0
